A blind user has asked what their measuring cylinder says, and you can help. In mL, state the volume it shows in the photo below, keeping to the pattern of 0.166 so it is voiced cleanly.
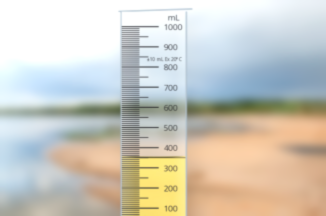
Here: 350
